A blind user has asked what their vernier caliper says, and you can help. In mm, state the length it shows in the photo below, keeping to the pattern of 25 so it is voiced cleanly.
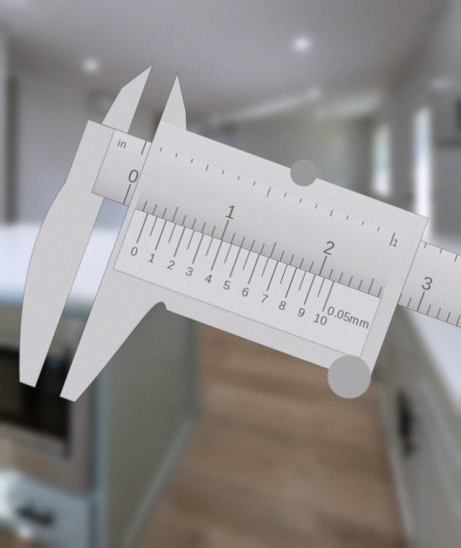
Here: 2.5
